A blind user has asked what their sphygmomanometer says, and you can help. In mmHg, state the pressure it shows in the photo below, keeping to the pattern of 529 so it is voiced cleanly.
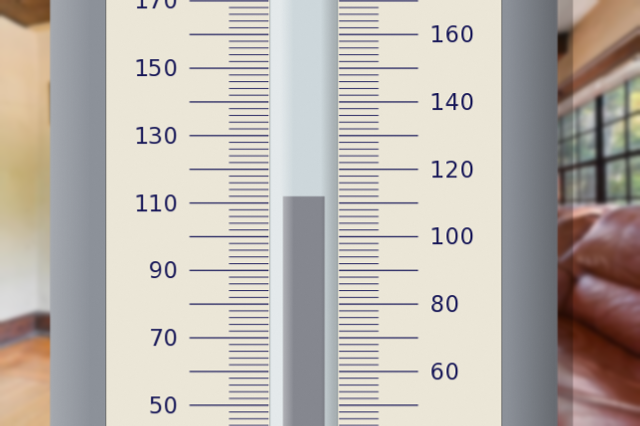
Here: 112
